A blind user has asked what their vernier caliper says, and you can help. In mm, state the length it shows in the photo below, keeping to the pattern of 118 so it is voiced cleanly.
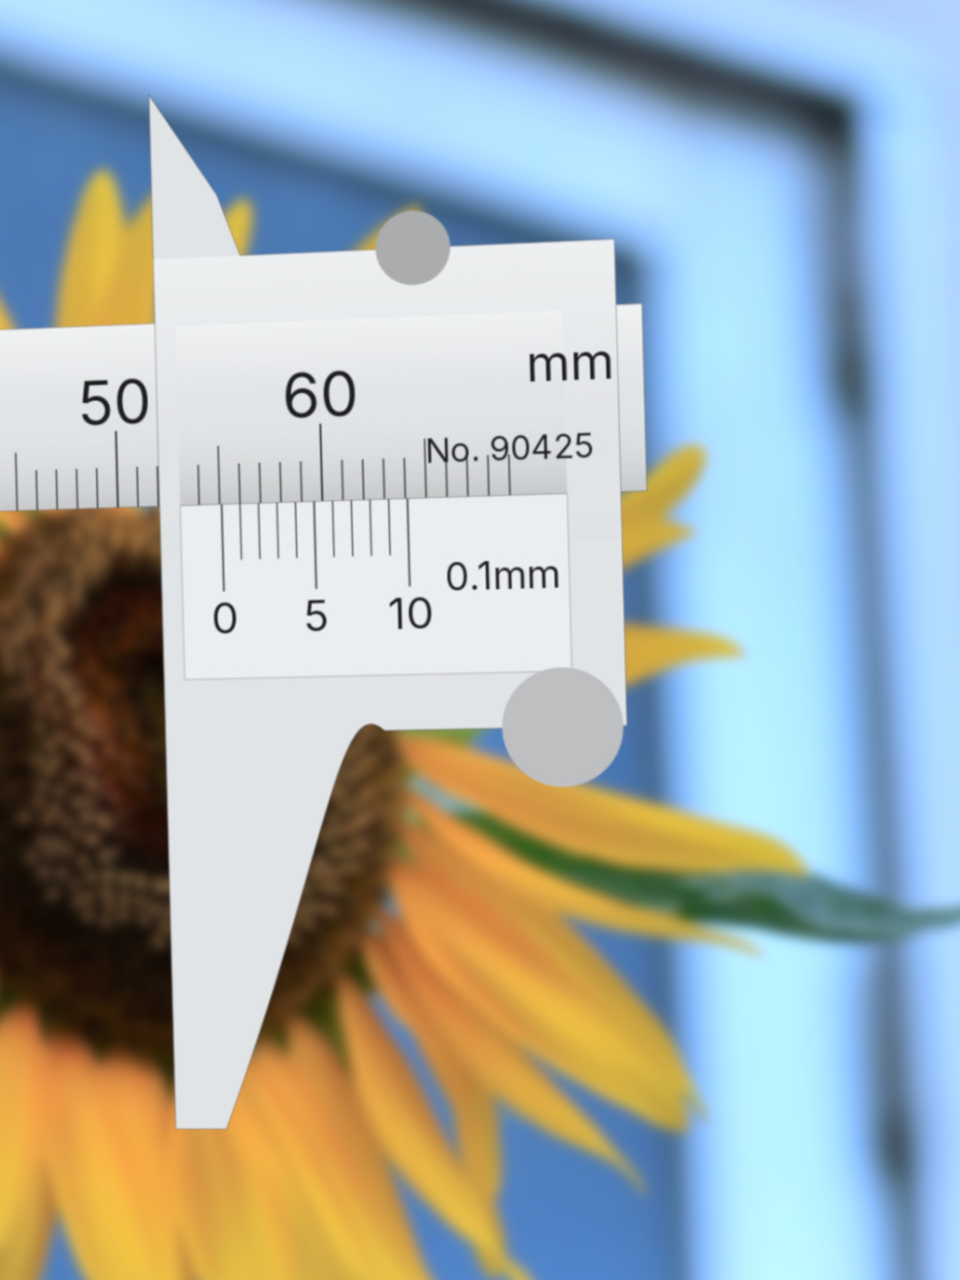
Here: 55.1
